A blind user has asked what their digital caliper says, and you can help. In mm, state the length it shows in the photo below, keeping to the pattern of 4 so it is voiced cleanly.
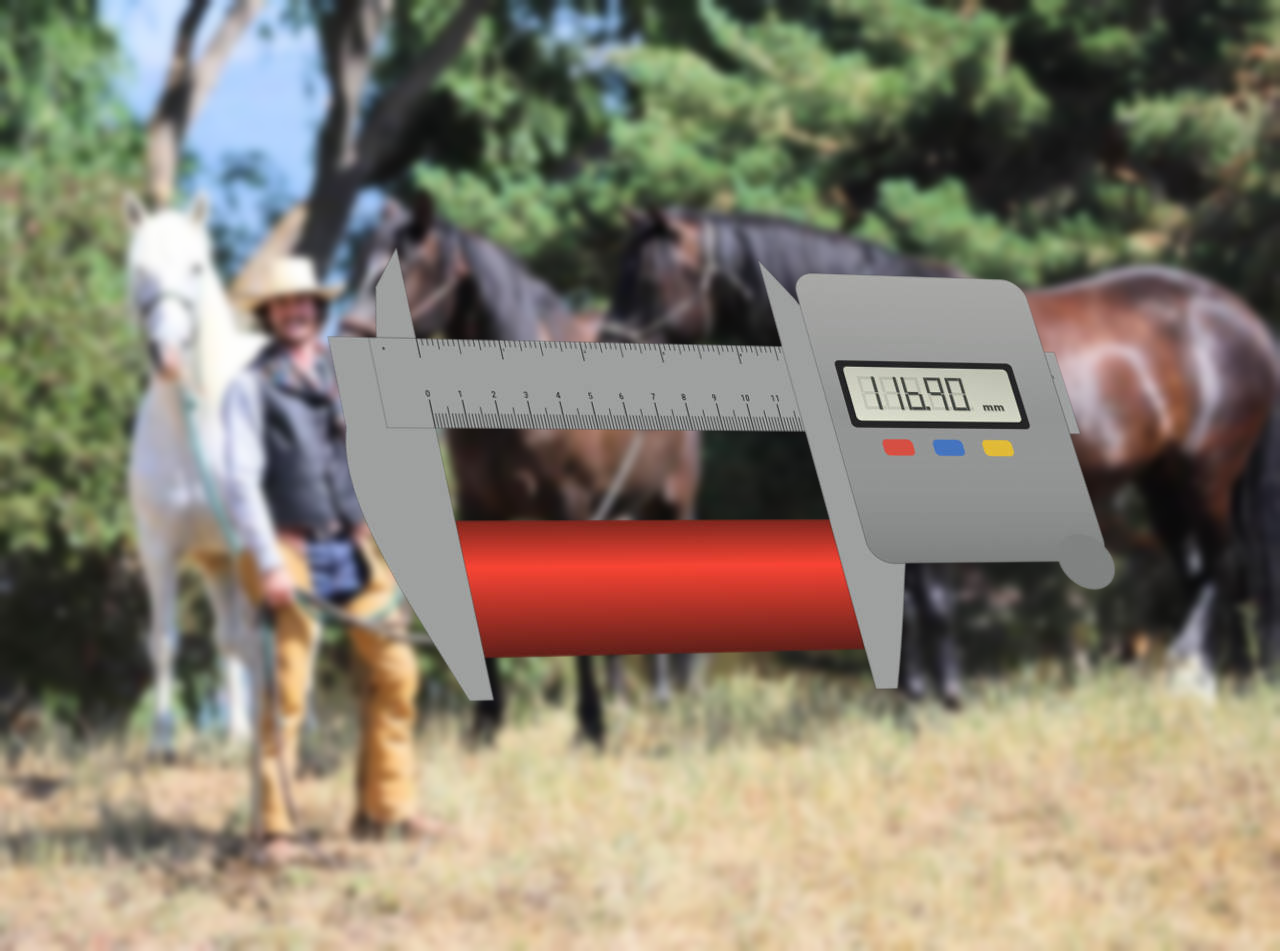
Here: 116.90
